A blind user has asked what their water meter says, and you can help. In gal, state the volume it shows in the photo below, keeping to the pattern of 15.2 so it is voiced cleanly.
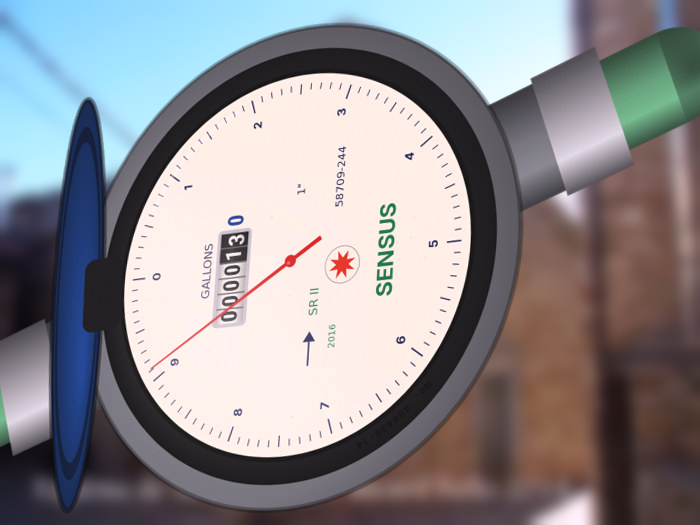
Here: 129.1
